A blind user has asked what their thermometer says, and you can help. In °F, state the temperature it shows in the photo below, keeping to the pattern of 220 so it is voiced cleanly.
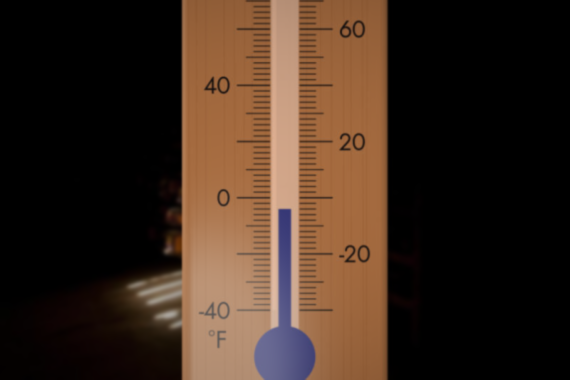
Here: -4
